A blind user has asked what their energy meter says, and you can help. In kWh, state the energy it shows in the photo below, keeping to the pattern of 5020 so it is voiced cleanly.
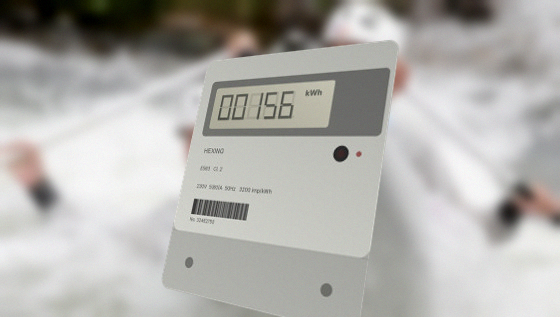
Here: 156
